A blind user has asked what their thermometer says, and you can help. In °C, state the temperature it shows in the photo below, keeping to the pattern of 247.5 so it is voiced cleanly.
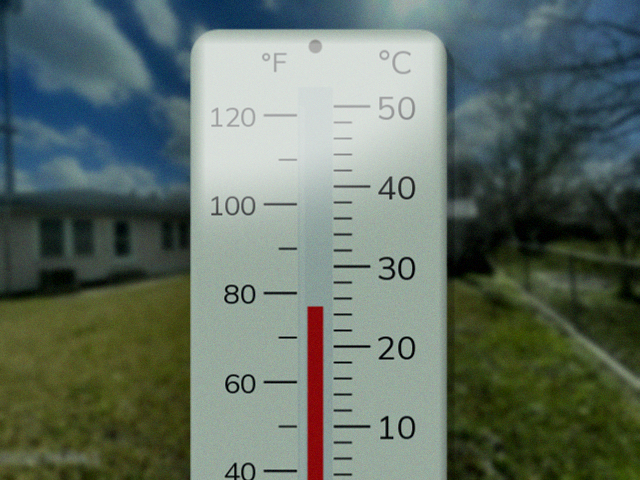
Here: 25
